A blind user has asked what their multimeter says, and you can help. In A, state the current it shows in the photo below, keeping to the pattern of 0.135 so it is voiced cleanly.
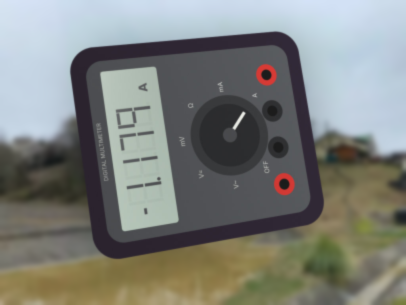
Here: -1.179
